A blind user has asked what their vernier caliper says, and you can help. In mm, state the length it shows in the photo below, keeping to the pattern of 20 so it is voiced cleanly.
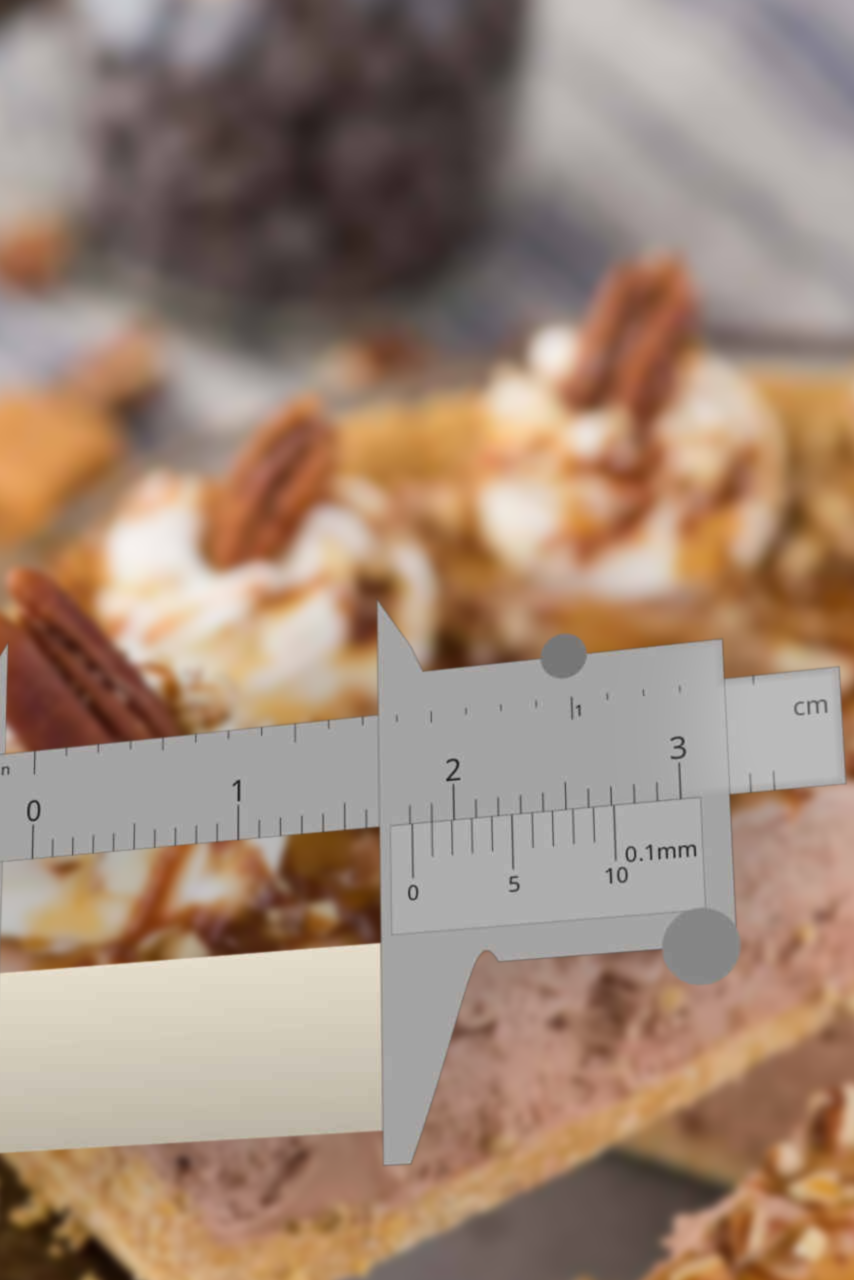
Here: 18.1
